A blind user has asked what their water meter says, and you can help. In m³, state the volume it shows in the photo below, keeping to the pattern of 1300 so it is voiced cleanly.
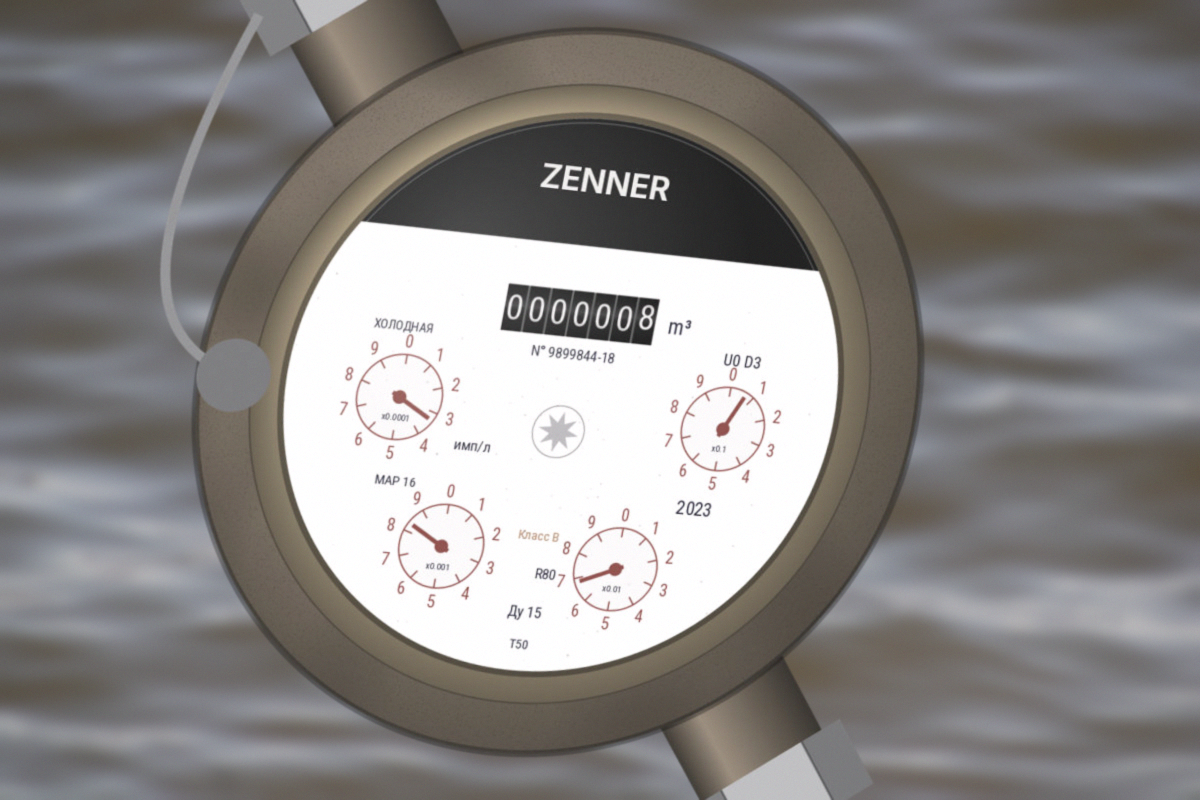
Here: 8.0683
